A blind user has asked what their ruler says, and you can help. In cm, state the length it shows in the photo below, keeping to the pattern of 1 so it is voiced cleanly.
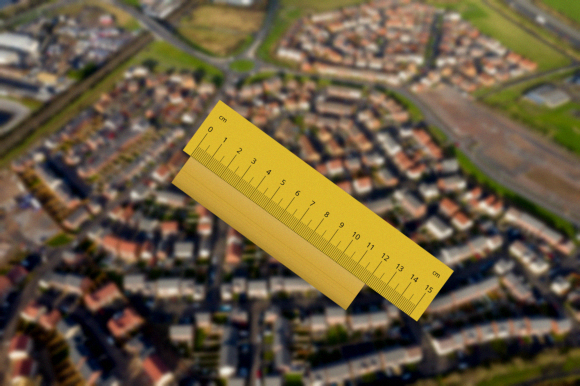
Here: 12
